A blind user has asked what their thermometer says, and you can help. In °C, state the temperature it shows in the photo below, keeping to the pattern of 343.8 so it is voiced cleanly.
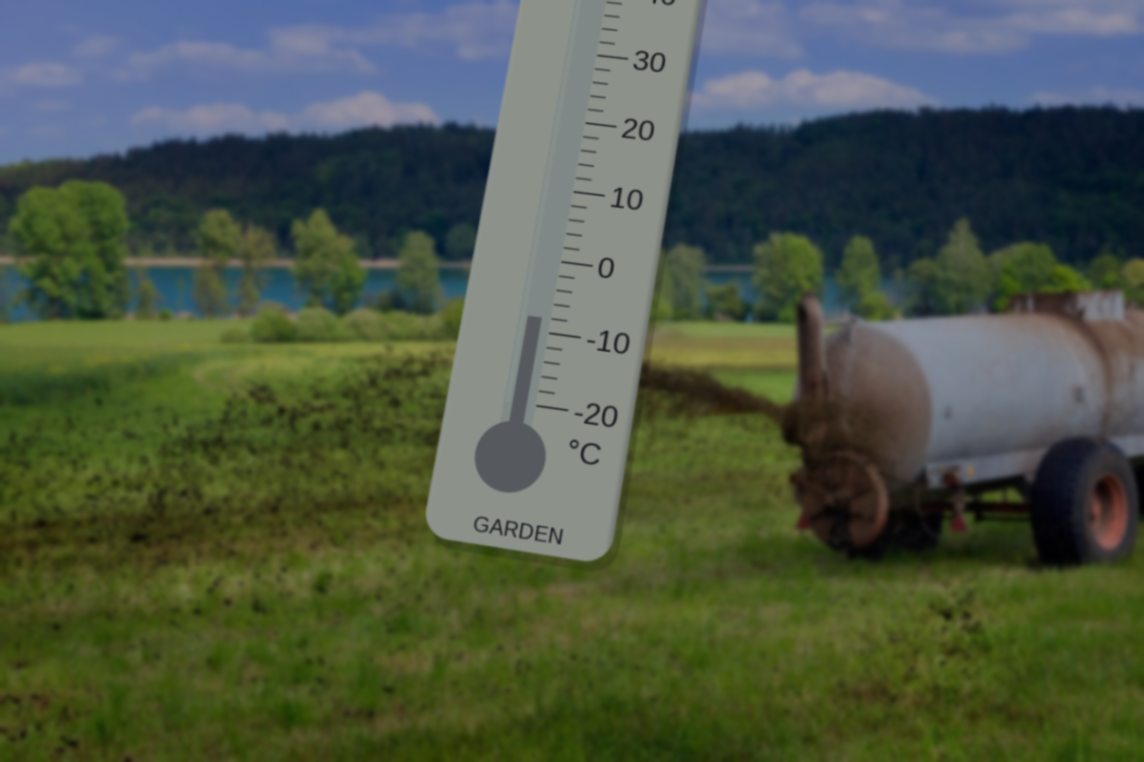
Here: -8
